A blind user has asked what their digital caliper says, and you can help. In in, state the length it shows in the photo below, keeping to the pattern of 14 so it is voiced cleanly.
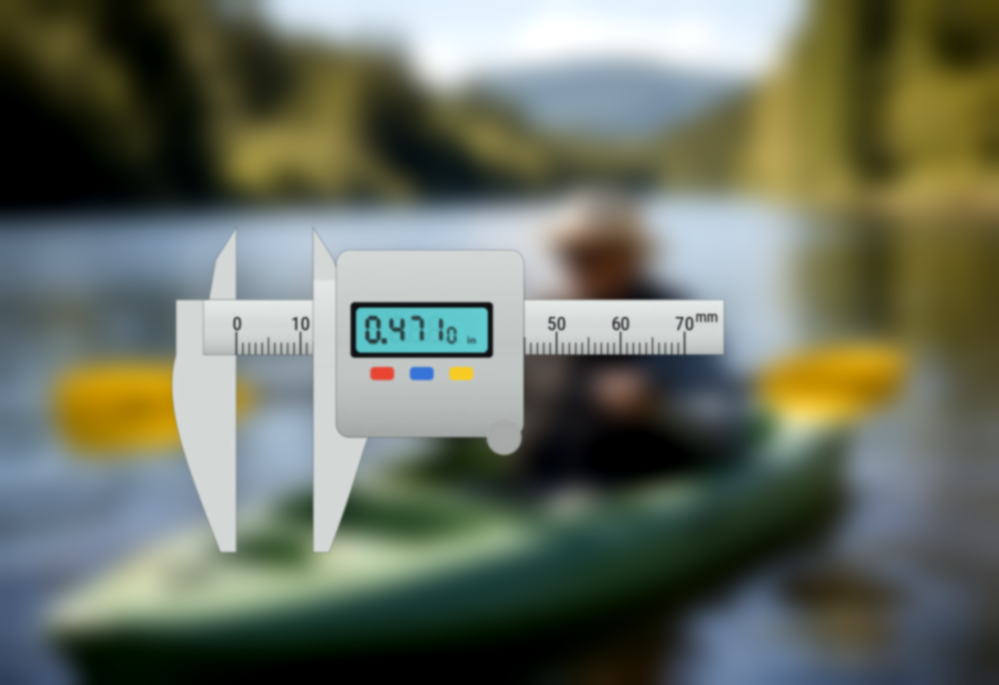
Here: 0.4710
